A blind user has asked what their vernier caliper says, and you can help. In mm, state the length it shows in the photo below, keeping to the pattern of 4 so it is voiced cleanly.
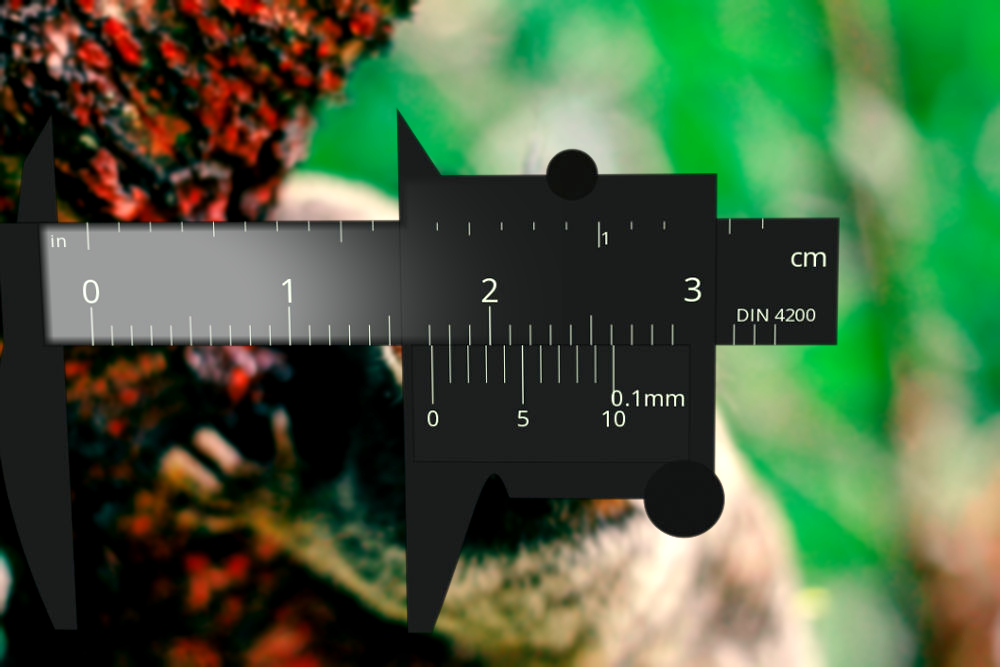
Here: 17.1
